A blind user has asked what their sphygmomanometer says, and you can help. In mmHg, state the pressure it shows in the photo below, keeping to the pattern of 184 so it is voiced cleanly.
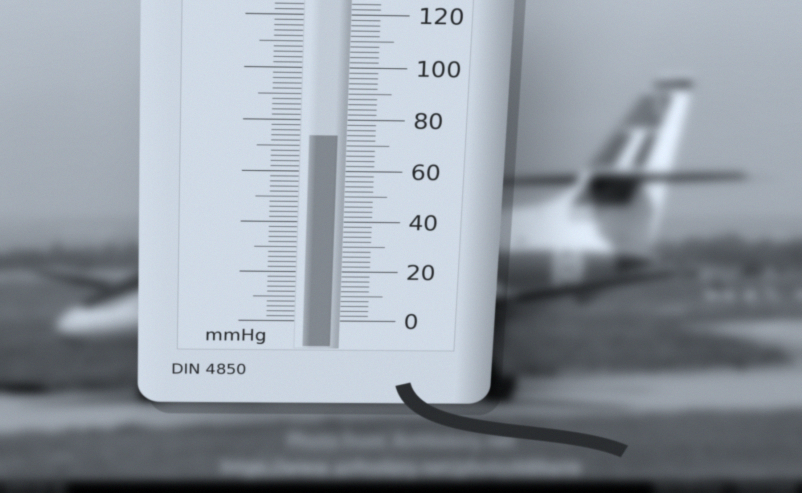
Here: 74
